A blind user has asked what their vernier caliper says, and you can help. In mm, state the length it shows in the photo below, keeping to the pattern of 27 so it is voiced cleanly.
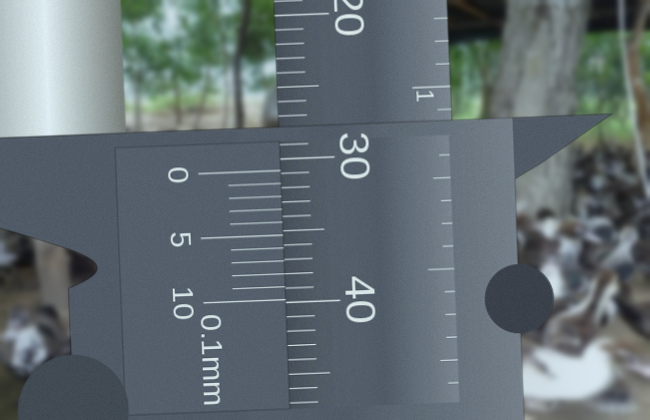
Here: 30.8
